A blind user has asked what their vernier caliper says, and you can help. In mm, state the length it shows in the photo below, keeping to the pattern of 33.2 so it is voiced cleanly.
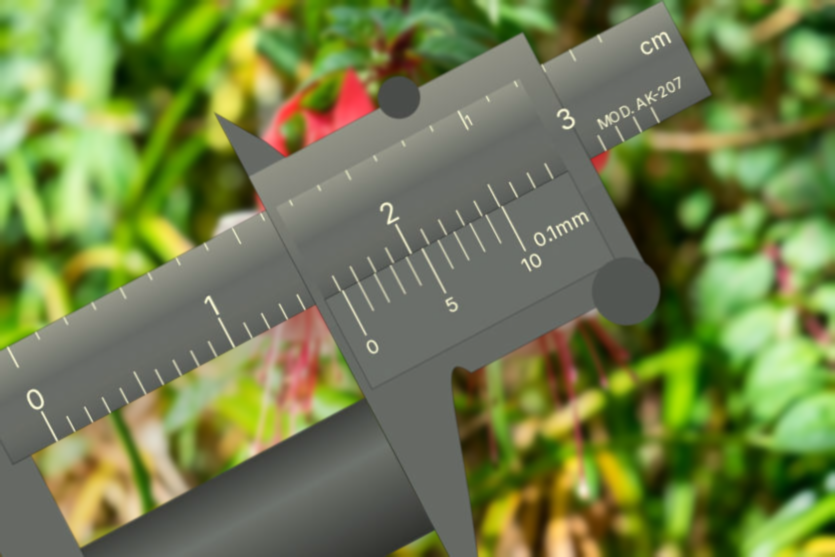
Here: 16.1
